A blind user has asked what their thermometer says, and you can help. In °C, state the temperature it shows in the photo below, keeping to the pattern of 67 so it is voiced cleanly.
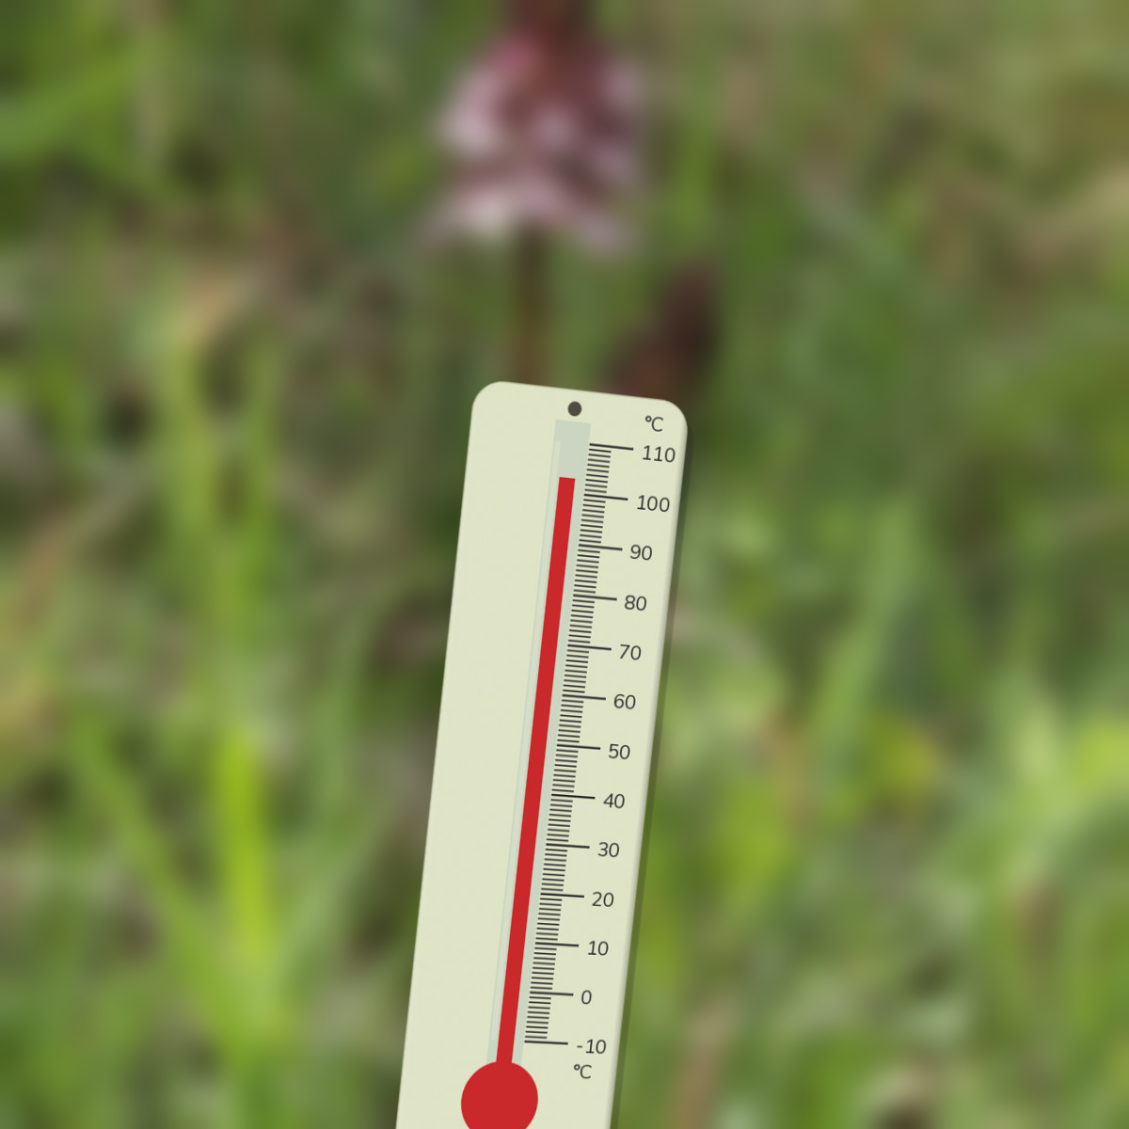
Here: 103
